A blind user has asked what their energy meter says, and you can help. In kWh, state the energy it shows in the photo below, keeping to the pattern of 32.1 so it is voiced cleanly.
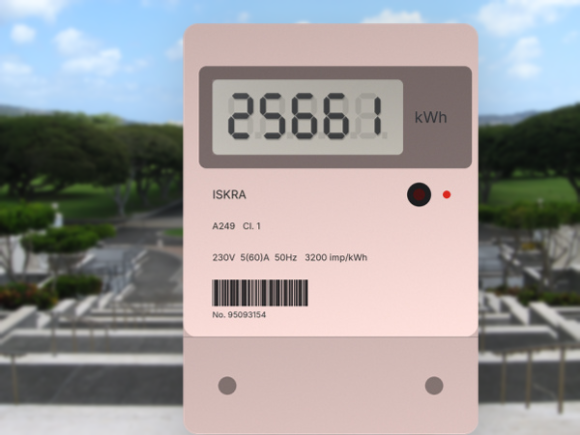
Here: 25661
